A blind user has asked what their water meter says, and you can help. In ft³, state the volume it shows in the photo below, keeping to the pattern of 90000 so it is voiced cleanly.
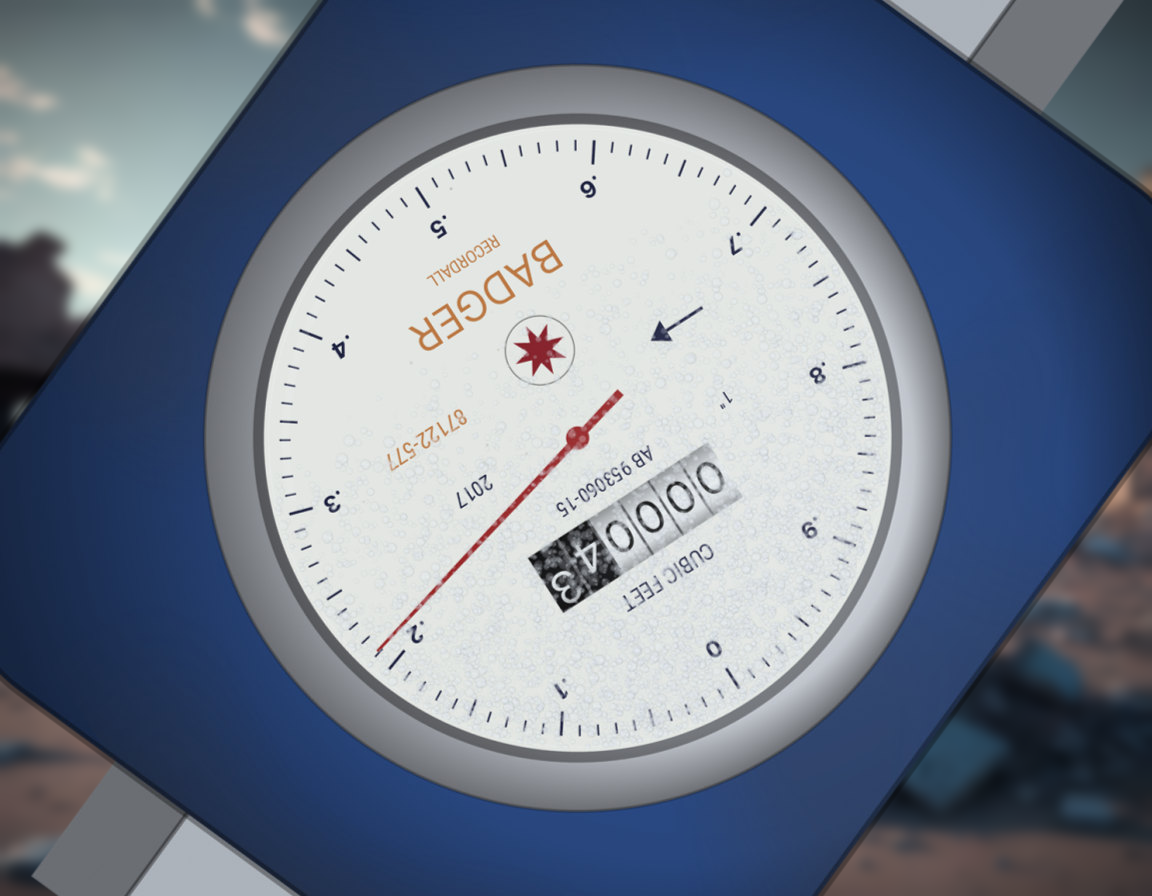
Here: 43.21
